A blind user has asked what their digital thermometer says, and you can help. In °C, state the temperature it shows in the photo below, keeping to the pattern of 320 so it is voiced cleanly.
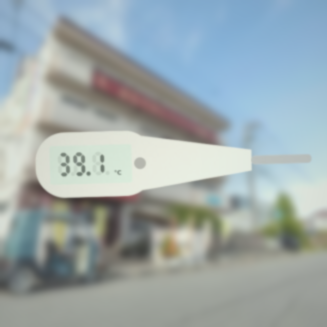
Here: 39.1
